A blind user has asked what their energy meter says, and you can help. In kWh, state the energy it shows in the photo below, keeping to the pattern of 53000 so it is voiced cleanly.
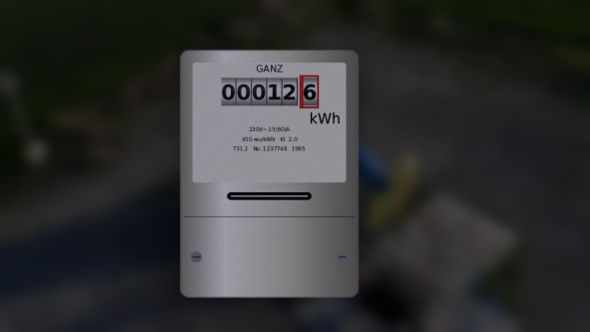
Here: 12.6
